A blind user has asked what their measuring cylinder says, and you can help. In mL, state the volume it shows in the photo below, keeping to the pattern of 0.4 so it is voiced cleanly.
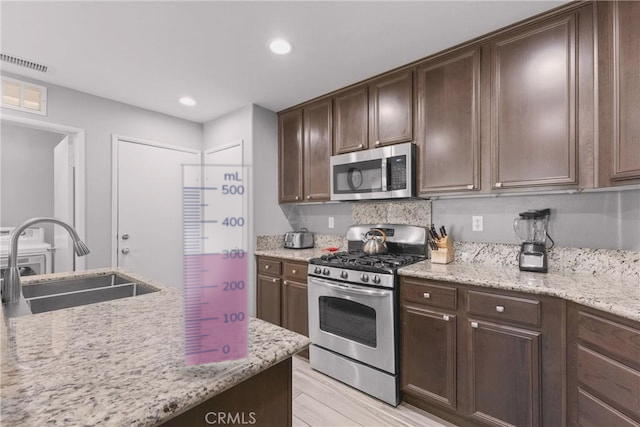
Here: 300
